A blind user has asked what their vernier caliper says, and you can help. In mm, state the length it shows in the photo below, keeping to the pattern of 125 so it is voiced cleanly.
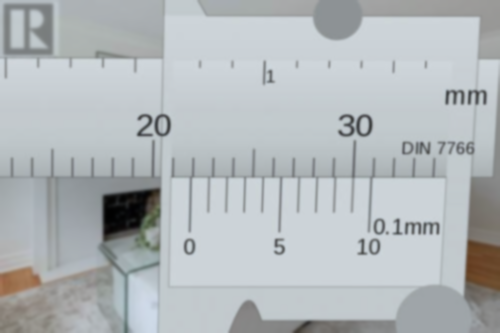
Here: 21.9
